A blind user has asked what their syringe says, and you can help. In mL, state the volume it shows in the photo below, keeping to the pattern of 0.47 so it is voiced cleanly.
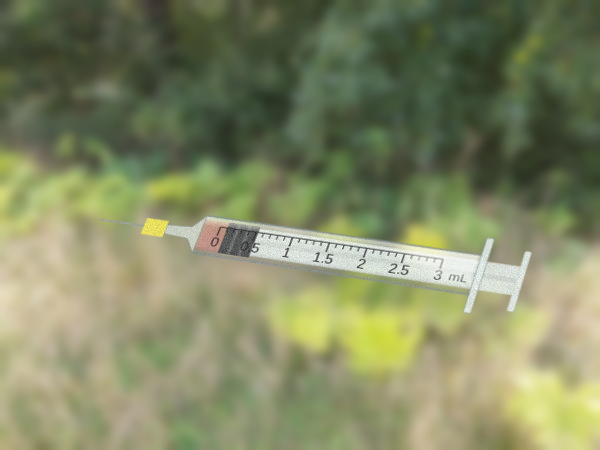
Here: 0.1
